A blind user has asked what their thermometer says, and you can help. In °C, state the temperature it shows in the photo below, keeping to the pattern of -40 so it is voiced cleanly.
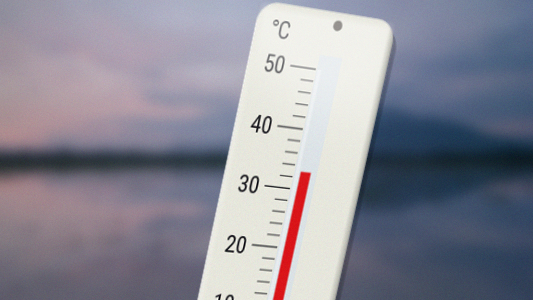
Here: 33
